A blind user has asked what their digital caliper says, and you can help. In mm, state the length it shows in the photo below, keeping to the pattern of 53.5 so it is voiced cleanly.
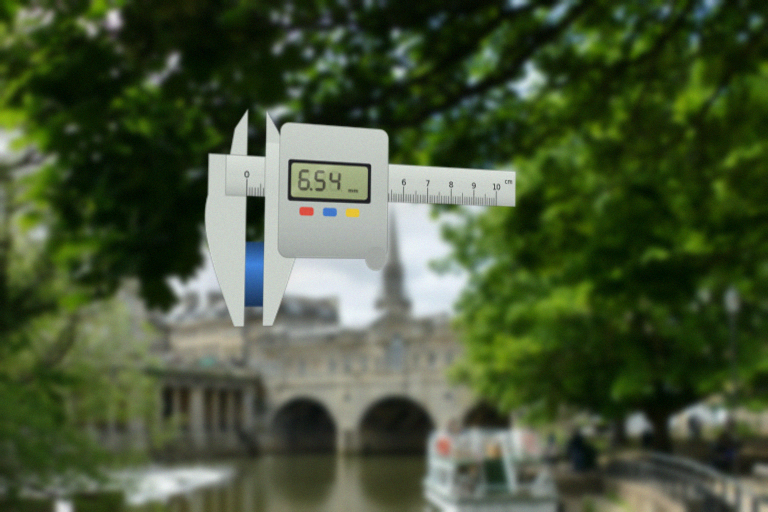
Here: 6.54
